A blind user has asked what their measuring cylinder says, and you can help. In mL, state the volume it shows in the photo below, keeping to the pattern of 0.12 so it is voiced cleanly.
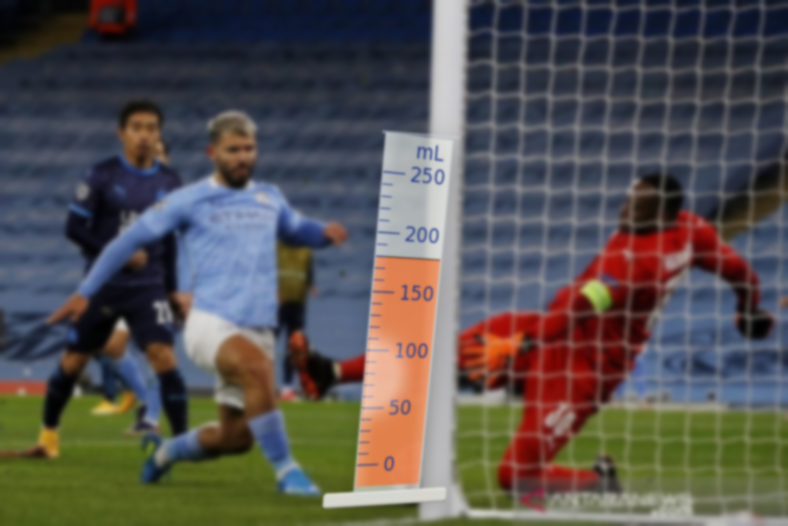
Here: 180
